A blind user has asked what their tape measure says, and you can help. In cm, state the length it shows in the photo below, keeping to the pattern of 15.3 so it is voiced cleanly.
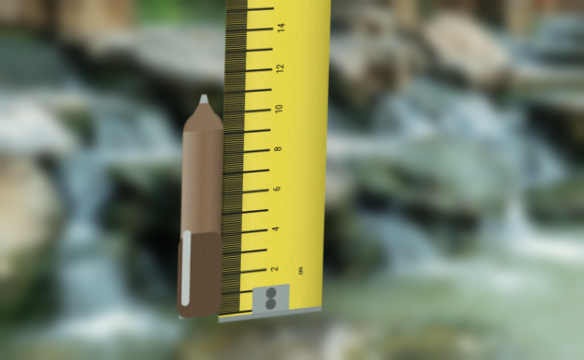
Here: 11
